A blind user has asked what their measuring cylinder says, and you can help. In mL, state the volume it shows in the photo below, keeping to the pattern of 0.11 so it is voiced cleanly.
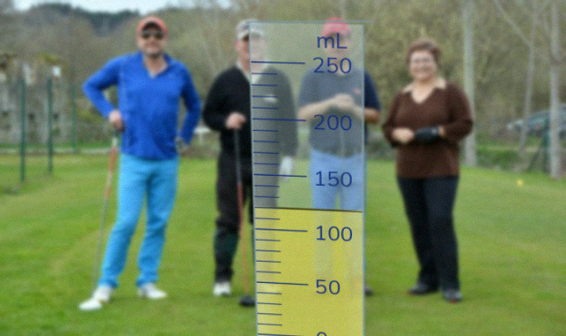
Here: 120
